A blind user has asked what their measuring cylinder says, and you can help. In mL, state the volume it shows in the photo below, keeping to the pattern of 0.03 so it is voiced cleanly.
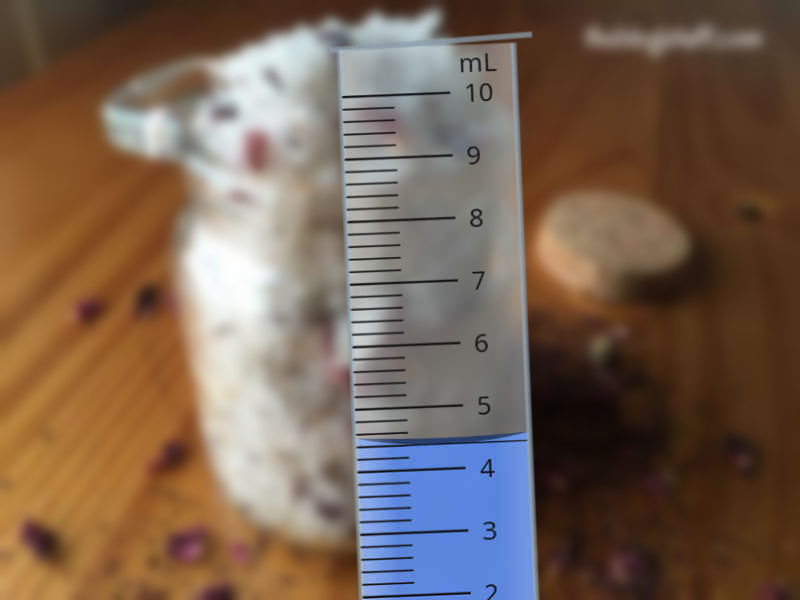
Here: 4.4
